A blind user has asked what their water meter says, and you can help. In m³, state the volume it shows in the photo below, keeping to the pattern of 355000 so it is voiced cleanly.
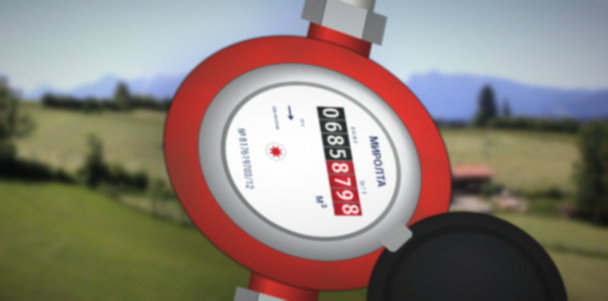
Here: 685.8798
